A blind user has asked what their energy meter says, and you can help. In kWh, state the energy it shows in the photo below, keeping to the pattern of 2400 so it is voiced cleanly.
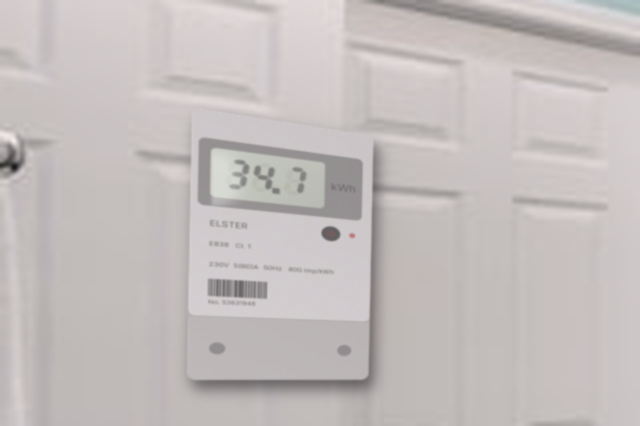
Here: 34.7
